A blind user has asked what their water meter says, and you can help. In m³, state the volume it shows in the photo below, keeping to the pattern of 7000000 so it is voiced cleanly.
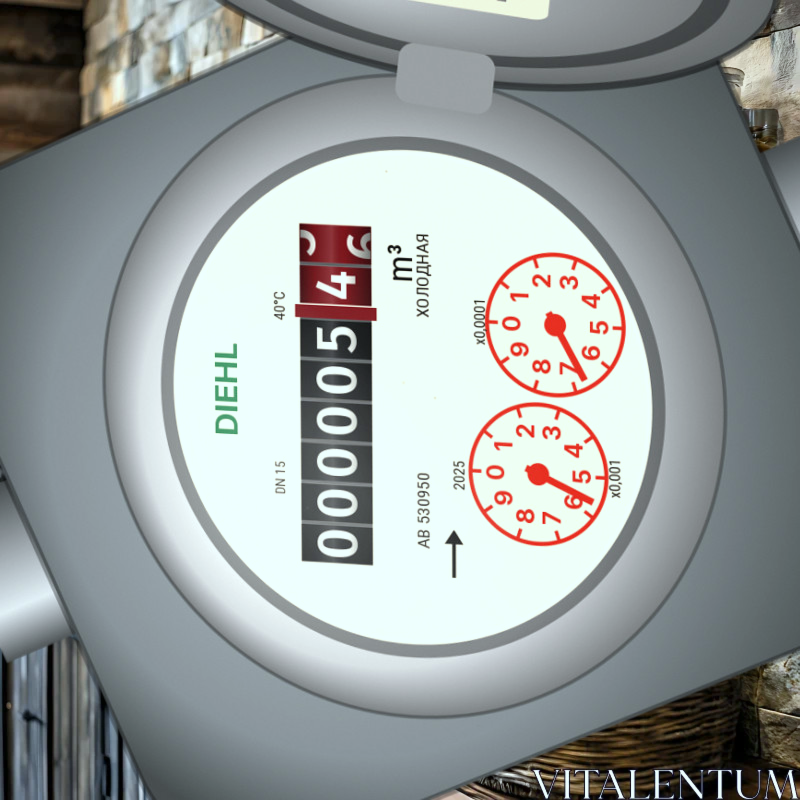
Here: 5.4556
